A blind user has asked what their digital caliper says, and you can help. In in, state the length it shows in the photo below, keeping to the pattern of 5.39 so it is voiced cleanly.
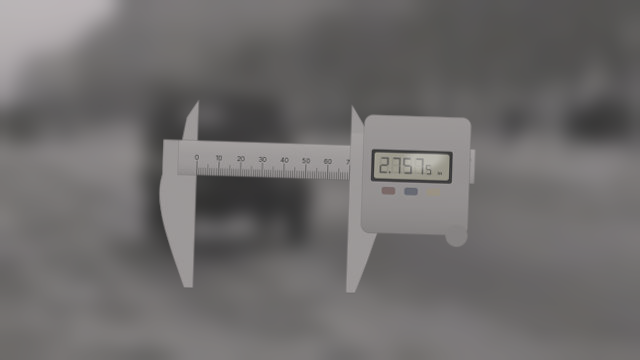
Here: 2.7575
